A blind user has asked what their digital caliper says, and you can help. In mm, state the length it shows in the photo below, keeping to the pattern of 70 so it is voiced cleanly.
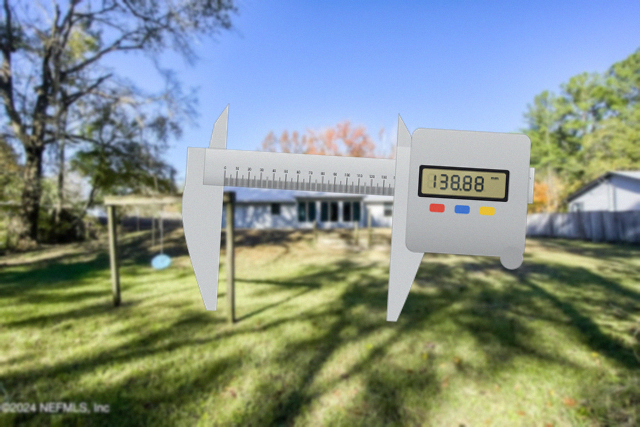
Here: 138.88
